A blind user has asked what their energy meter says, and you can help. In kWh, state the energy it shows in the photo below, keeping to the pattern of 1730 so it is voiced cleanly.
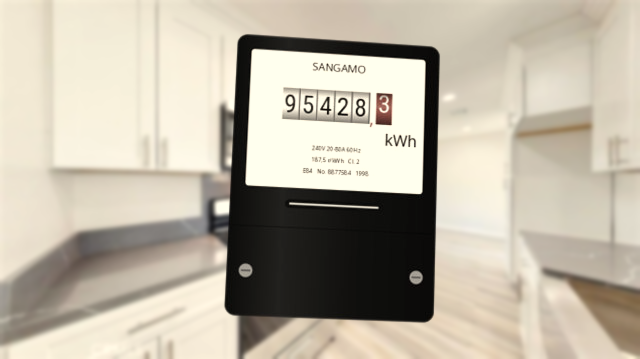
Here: 95428.3
